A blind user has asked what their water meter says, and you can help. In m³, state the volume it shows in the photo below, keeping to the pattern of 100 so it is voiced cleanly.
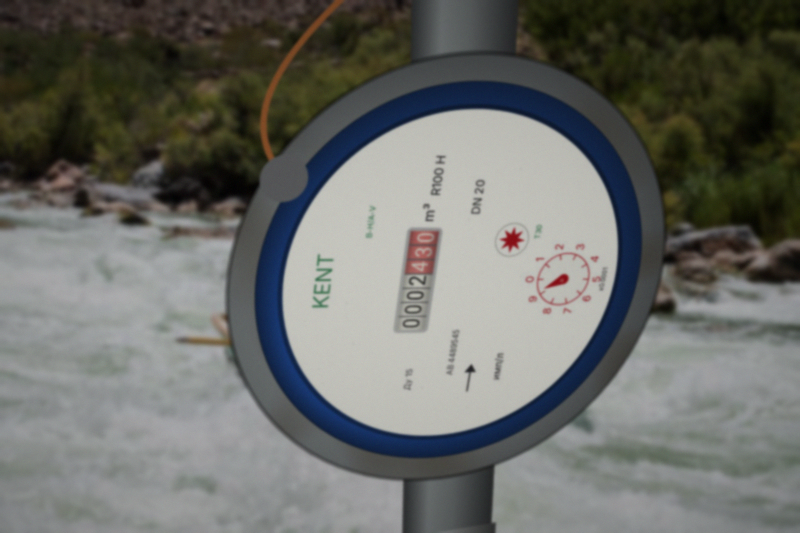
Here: 2.4299
